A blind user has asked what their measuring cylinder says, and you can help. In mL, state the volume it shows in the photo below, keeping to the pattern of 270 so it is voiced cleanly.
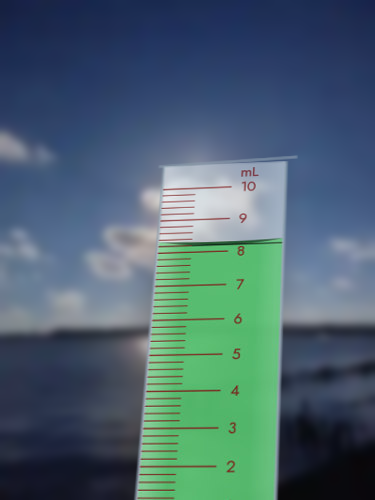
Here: 8.2
